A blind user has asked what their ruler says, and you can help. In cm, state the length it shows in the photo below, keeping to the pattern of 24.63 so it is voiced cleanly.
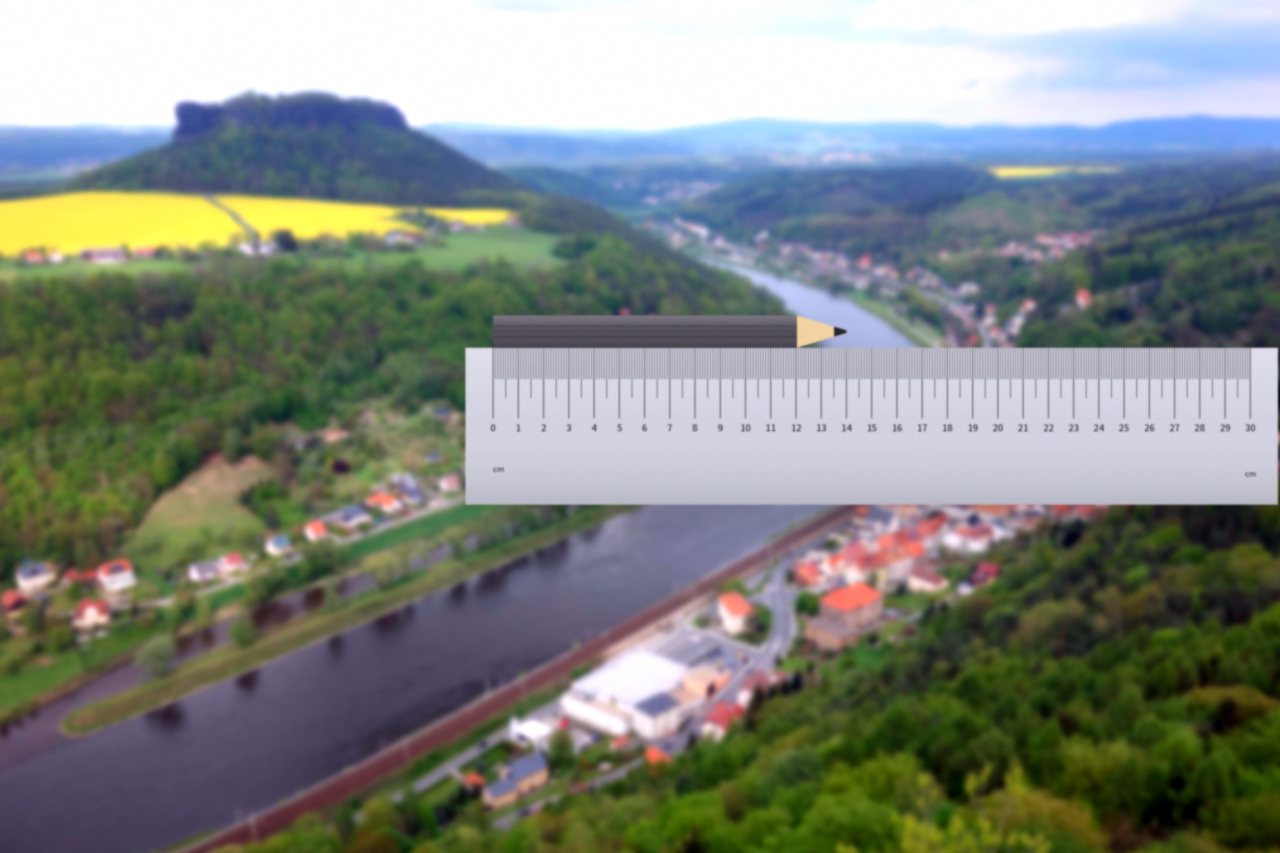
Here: 14
